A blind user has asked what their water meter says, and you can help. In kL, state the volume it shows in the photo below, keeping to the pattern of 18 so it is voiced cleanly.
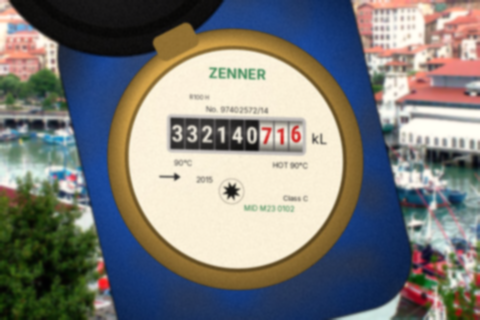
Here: 332140.716
